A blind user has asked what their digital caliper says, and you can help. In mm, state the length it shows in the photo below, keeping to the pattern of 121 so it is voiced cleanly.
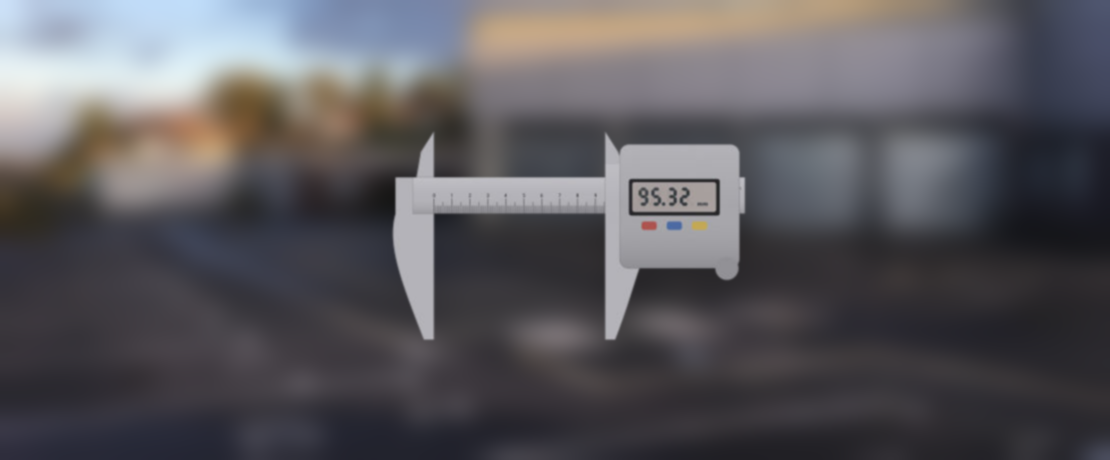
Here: 95.32
